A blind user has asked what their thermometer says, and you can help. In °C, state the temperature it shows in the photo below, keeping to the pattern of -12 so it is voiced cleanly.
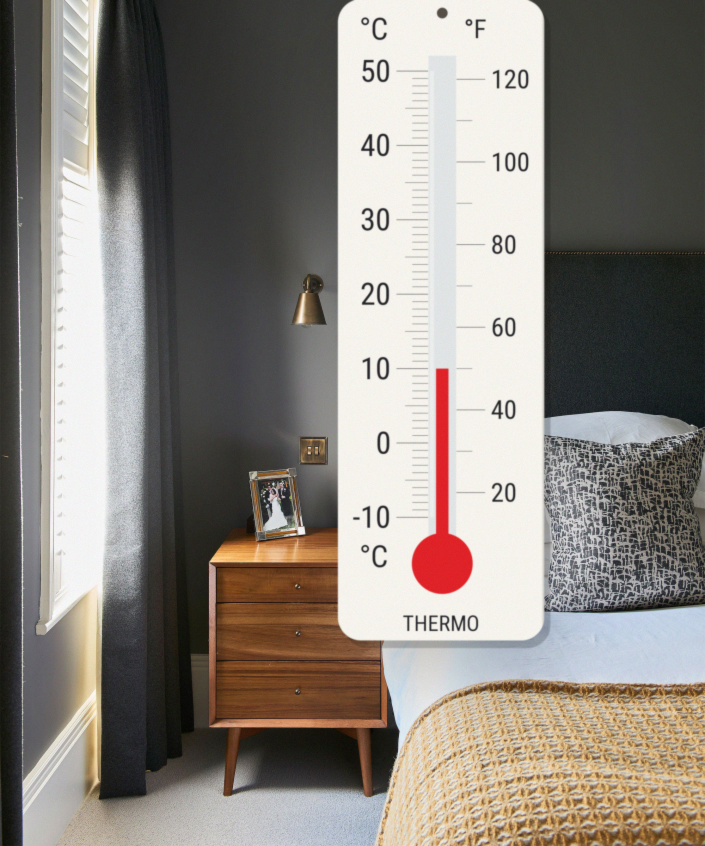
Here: 10
